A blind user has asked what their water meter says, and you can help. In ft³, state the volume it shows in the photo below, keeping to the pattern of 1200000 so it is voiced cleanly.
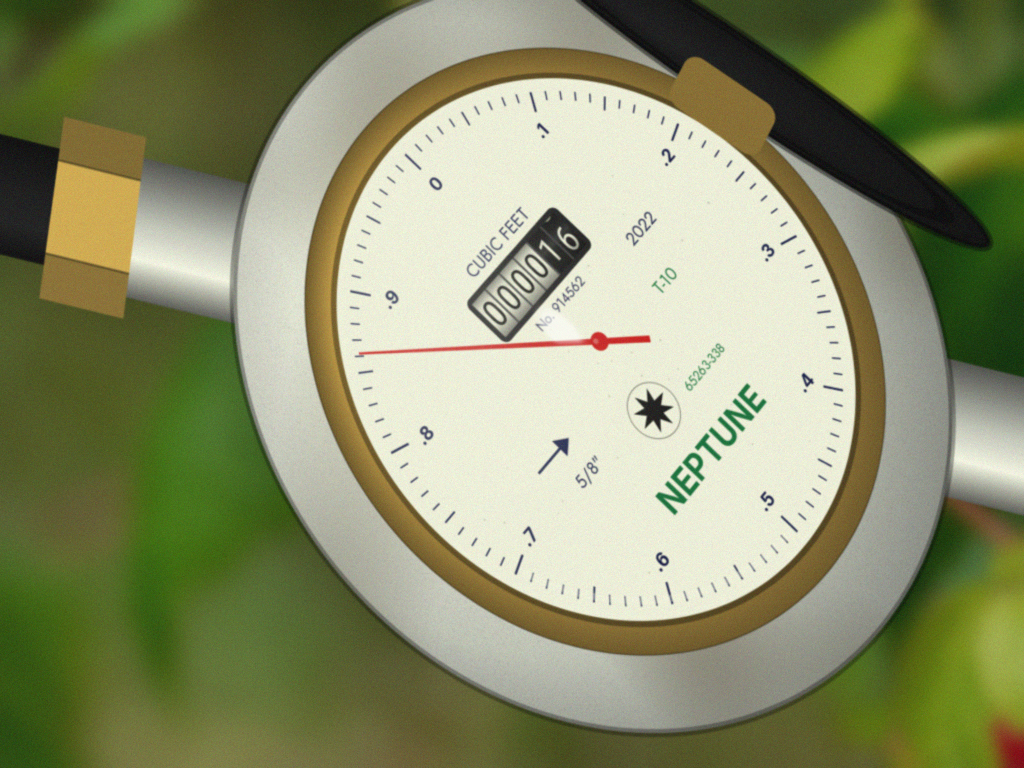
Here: 15.86
